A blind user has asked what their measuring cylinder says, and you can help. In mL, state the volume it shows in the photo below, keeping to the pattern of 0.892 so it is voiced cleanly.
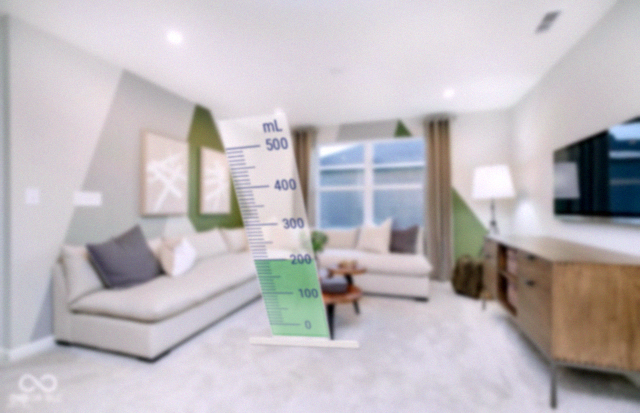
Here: 200
